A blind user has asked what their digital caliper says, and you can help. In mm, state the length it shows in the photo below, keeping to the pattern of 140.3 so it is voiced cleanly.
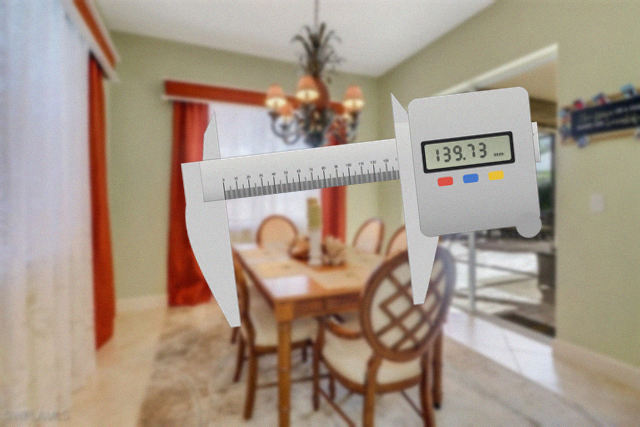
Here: 139.73
